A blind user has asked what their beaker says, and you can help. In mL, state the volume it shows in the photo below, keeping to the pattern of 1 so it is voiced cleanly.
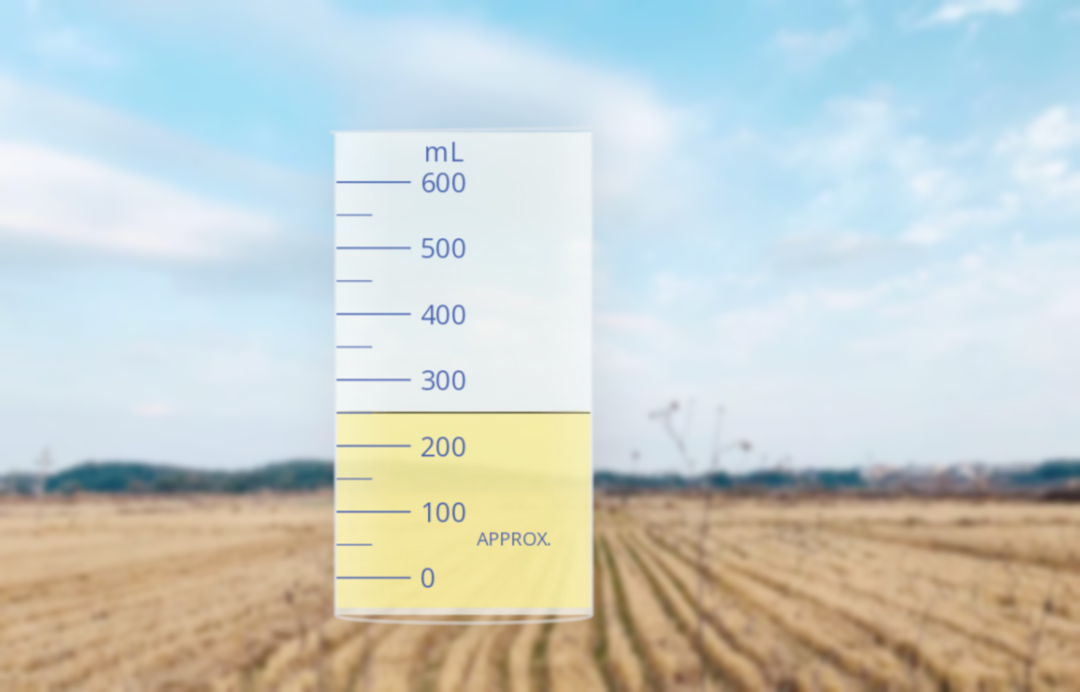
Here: 250
